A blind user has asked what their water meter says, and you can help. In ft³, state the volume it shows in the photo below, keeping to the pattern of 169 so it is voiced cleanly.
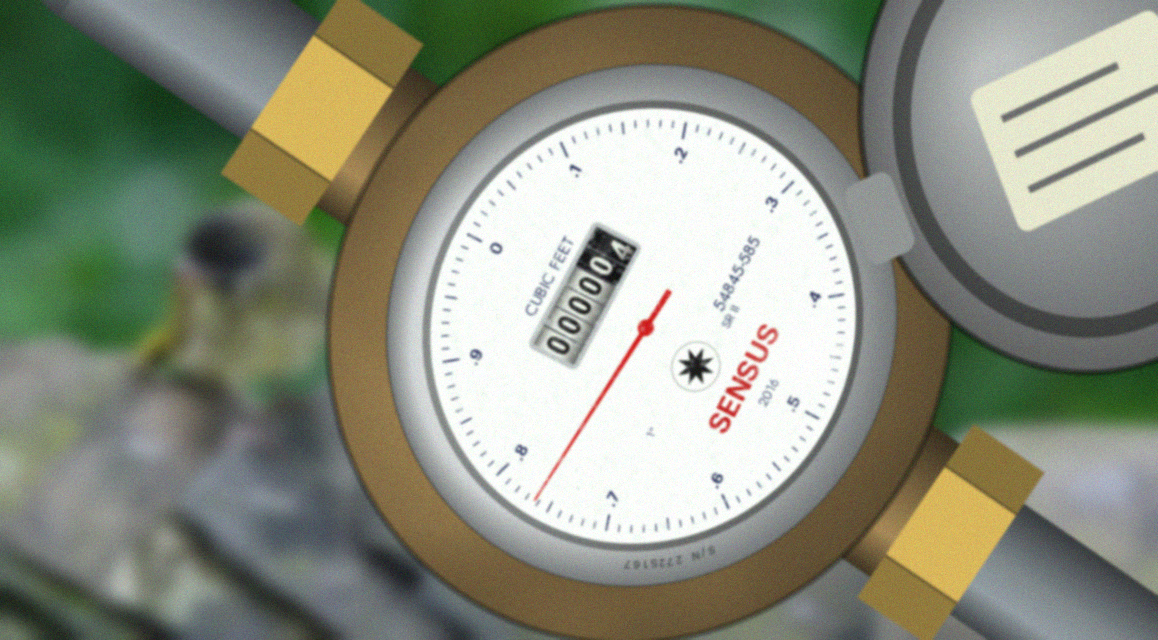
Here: 3.76
